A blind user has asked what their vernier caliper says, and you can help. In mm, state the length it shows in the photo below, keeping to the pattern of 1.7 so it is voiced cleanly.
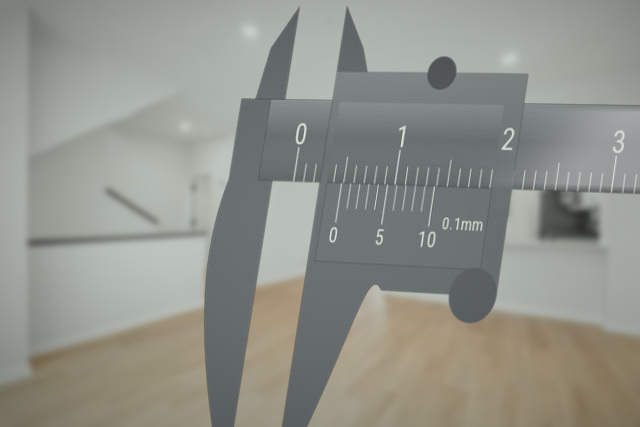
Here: 4.8
